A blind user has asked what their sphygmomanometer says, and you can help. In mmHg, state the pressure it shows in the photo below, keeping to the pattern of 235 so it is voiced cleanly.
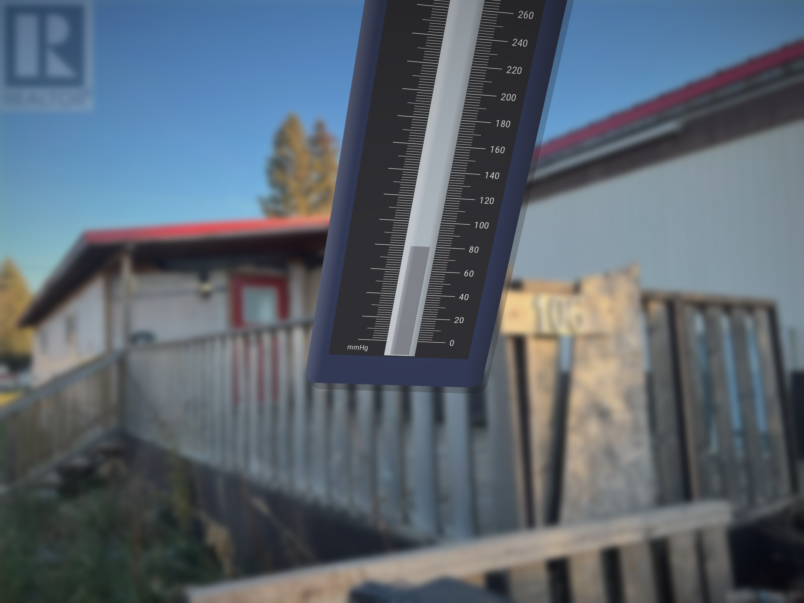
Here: 80
